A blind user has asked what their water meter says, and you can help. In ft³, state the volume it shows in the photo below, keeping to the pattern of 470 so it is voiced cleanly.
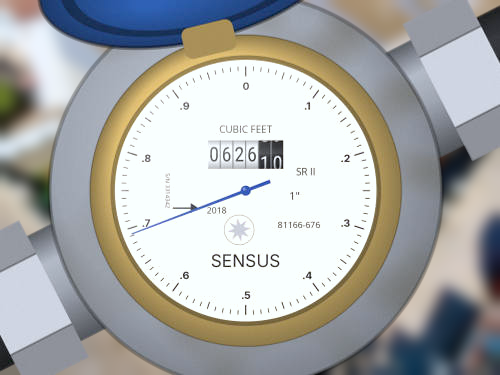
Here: 62609.69
